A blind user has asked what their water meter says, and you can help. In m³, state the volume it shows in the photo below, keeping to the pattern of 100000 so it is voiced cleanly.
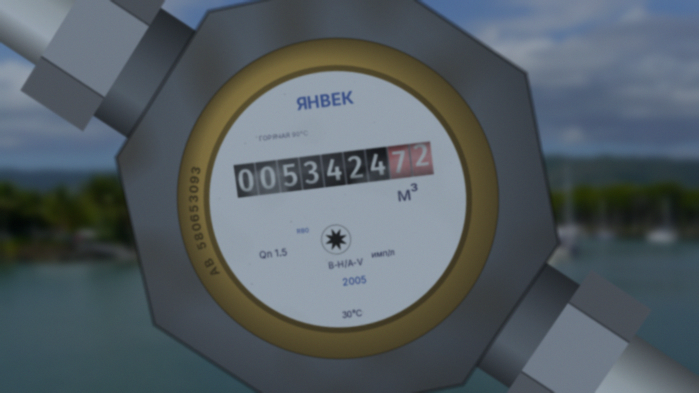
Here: 53424.72
